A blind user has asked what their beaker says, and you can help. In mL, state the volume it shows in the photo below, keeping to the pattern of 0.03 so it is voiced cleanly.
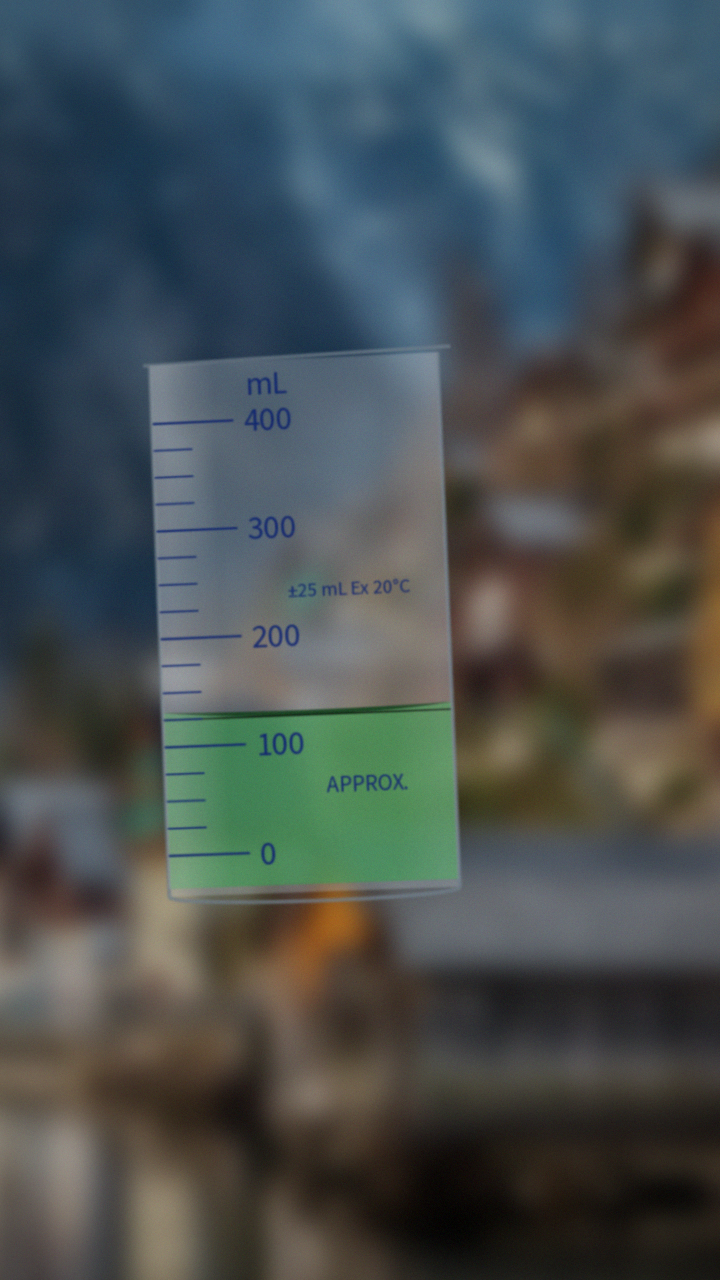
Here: 125
